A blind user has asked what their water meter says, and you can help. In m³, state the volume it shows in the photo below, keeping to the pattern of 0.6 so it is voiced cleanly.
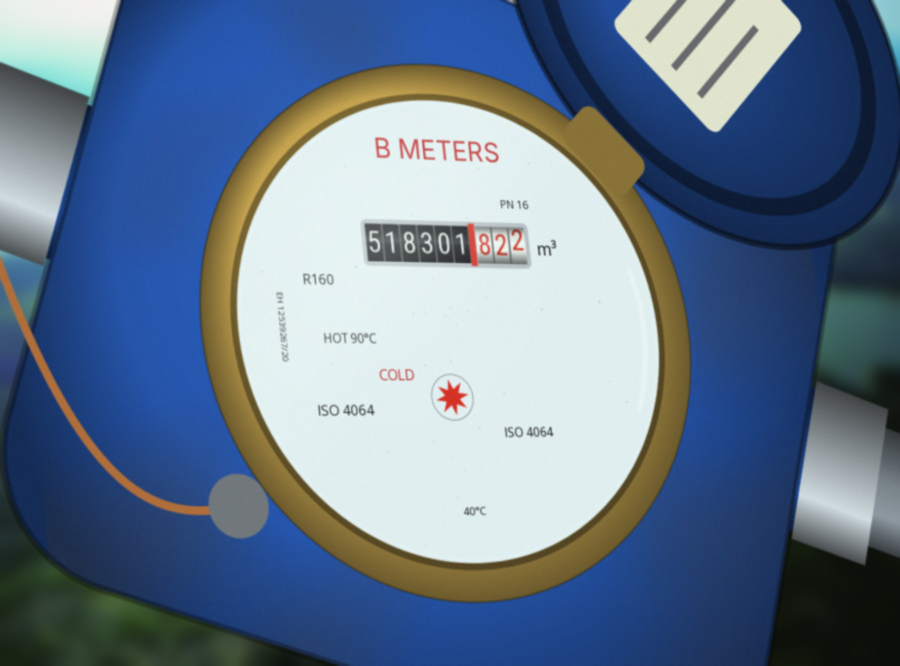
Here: 518301.822
